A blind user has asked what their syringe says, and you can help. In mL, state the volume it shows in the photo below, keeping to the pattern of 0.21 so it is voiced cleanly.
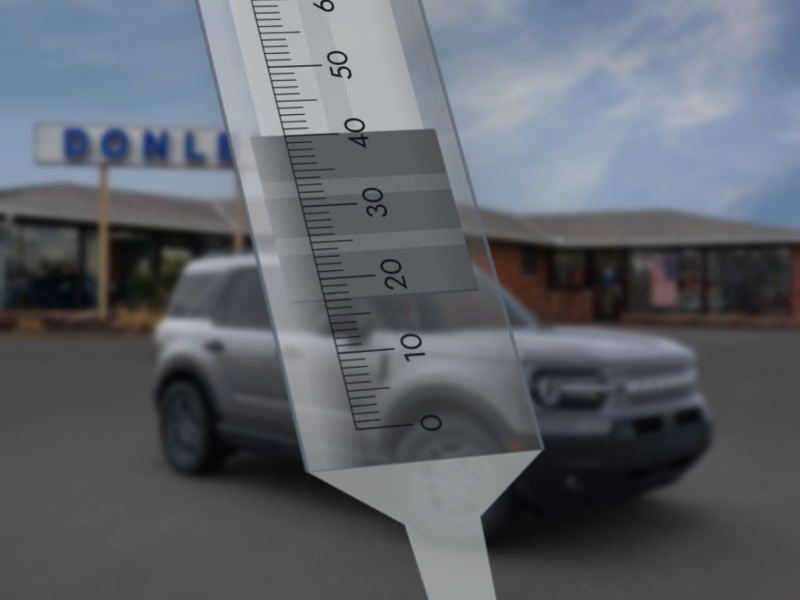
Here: 17
